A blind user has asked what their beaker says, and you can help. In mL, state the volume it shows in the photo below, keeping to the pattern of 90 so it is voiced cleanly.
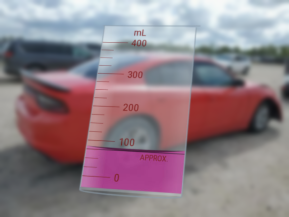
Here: 75
